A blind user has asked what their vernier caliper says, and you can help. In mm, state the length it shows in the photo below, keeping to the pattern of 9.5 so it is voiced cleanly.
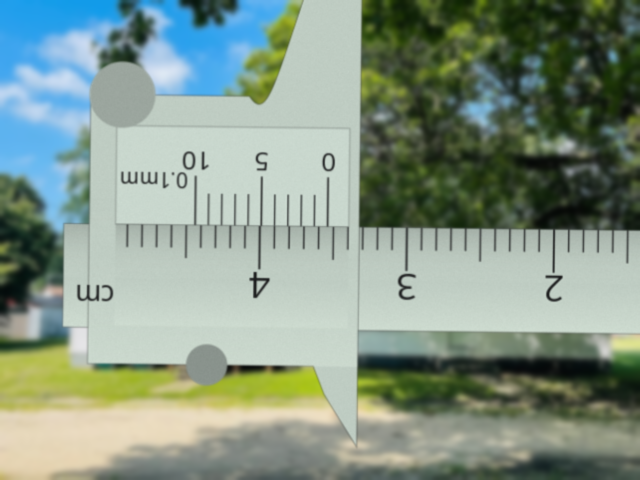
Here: 35.4
